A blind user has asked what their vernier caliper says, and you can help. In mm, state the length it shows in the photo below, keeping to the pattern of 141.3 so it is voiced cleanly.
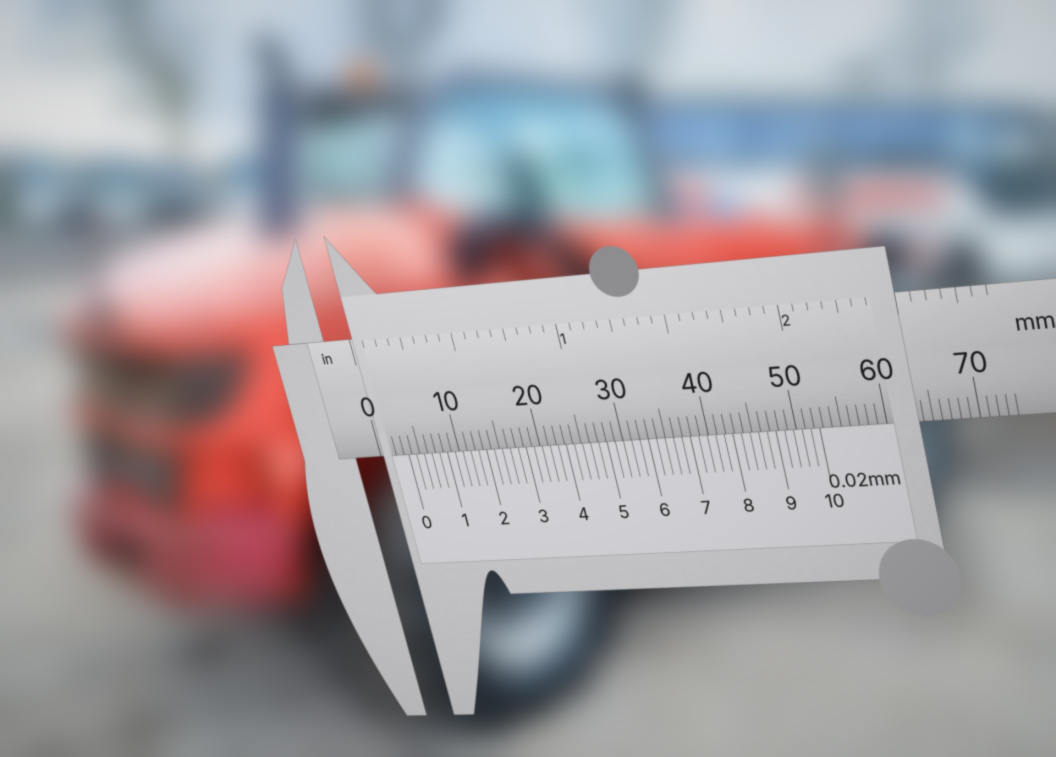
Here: 3.6
